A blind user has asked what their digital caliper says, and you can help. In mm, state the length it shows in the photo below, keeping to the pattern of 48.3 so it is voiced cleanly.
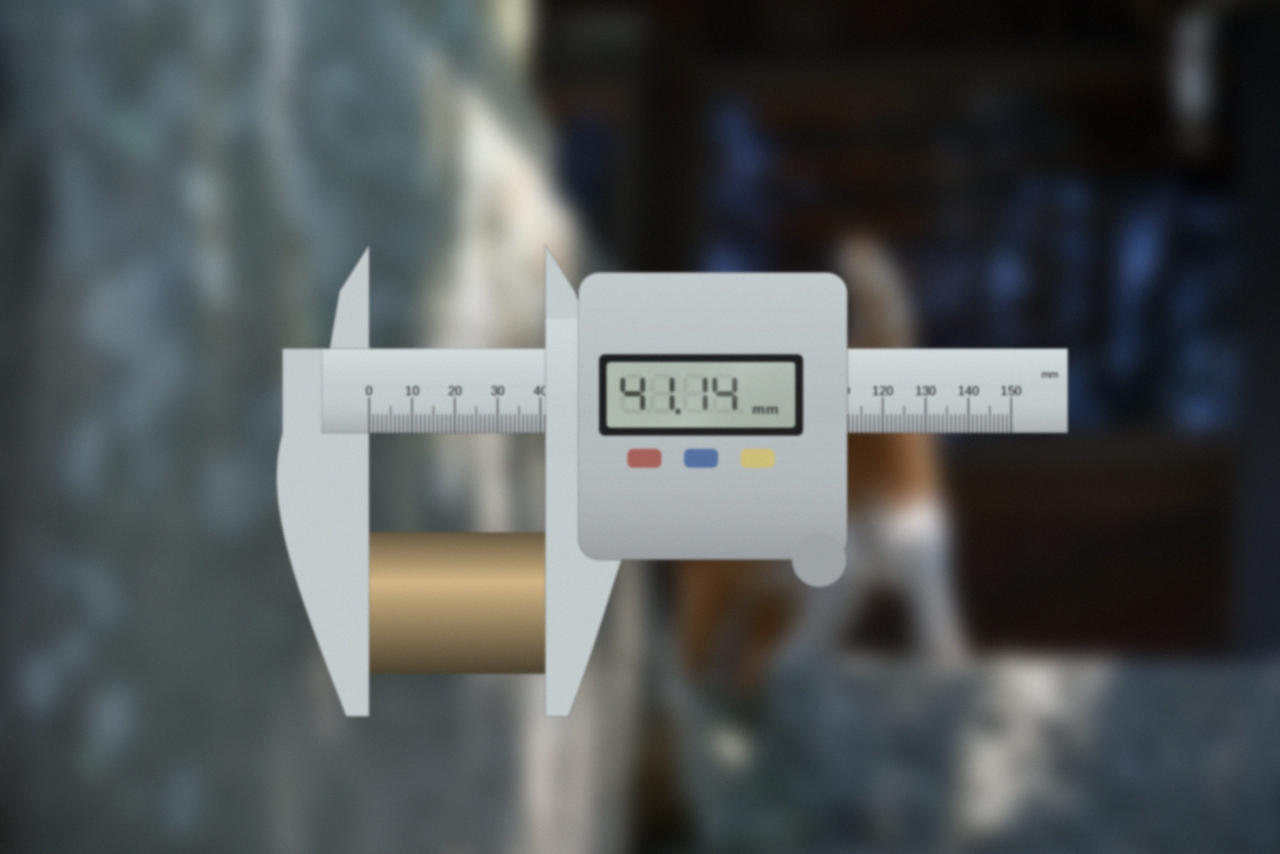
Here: 41.14
